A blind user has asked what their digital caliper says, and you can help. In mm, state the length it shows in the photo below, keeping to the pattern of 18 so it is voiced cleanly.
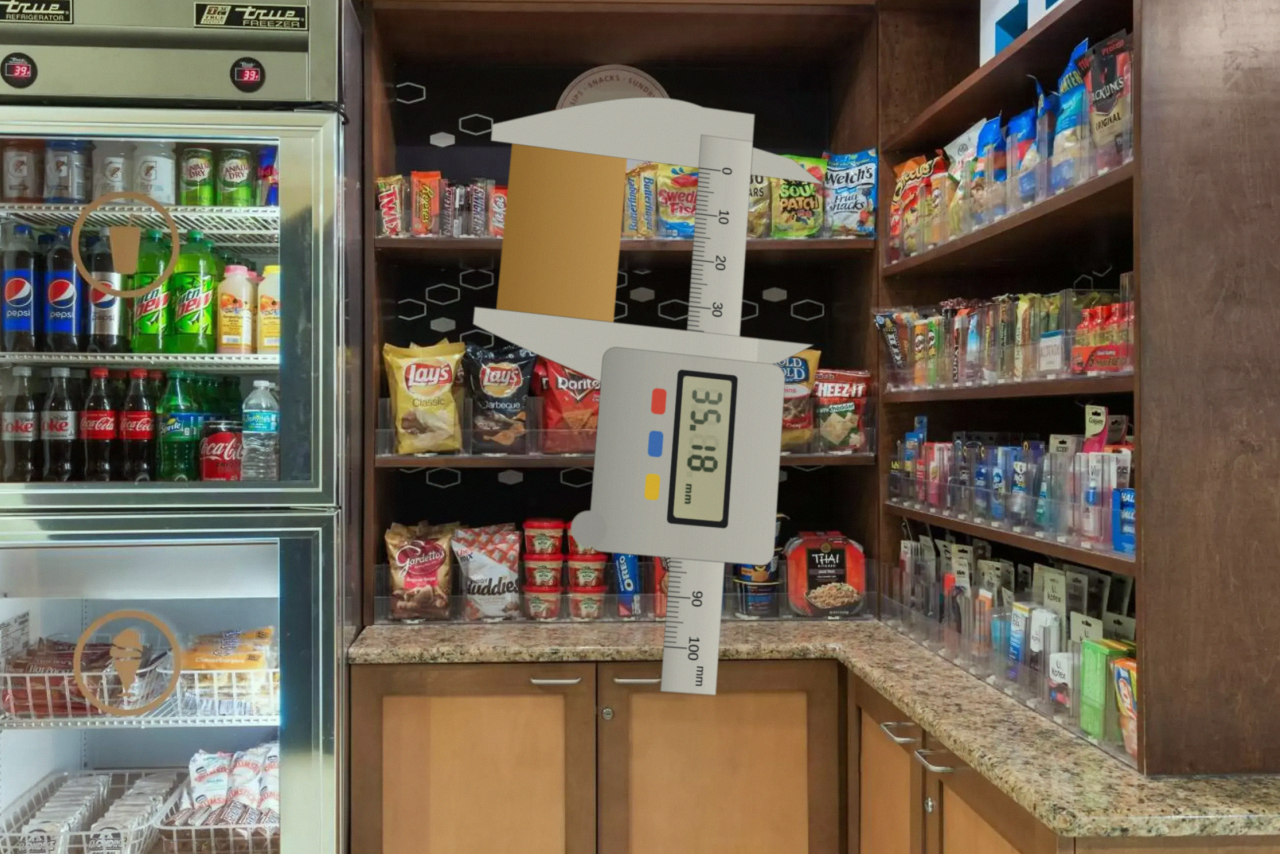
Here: 35.18
